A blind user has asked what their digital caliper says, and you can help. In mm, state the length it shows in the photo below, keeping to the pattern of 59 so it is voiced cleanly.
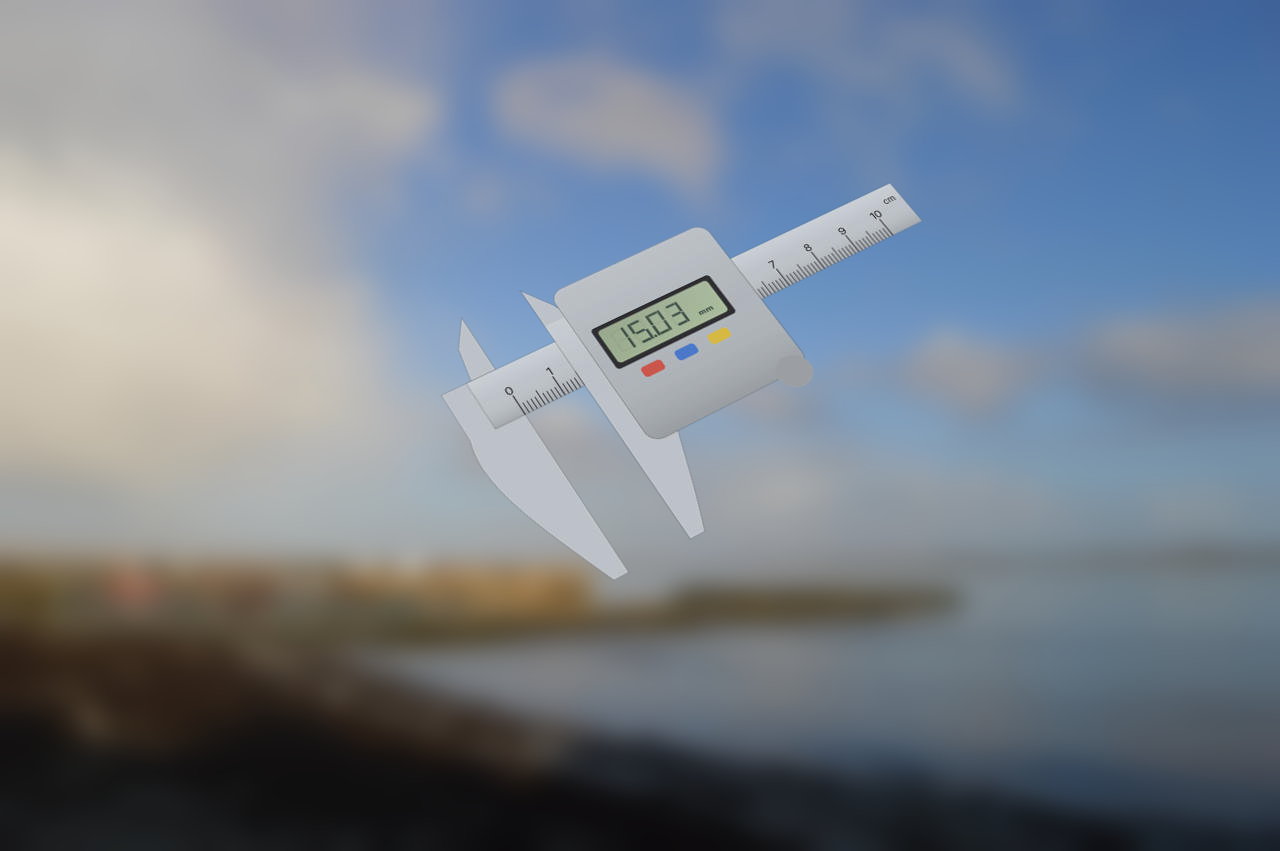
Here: 15.03
